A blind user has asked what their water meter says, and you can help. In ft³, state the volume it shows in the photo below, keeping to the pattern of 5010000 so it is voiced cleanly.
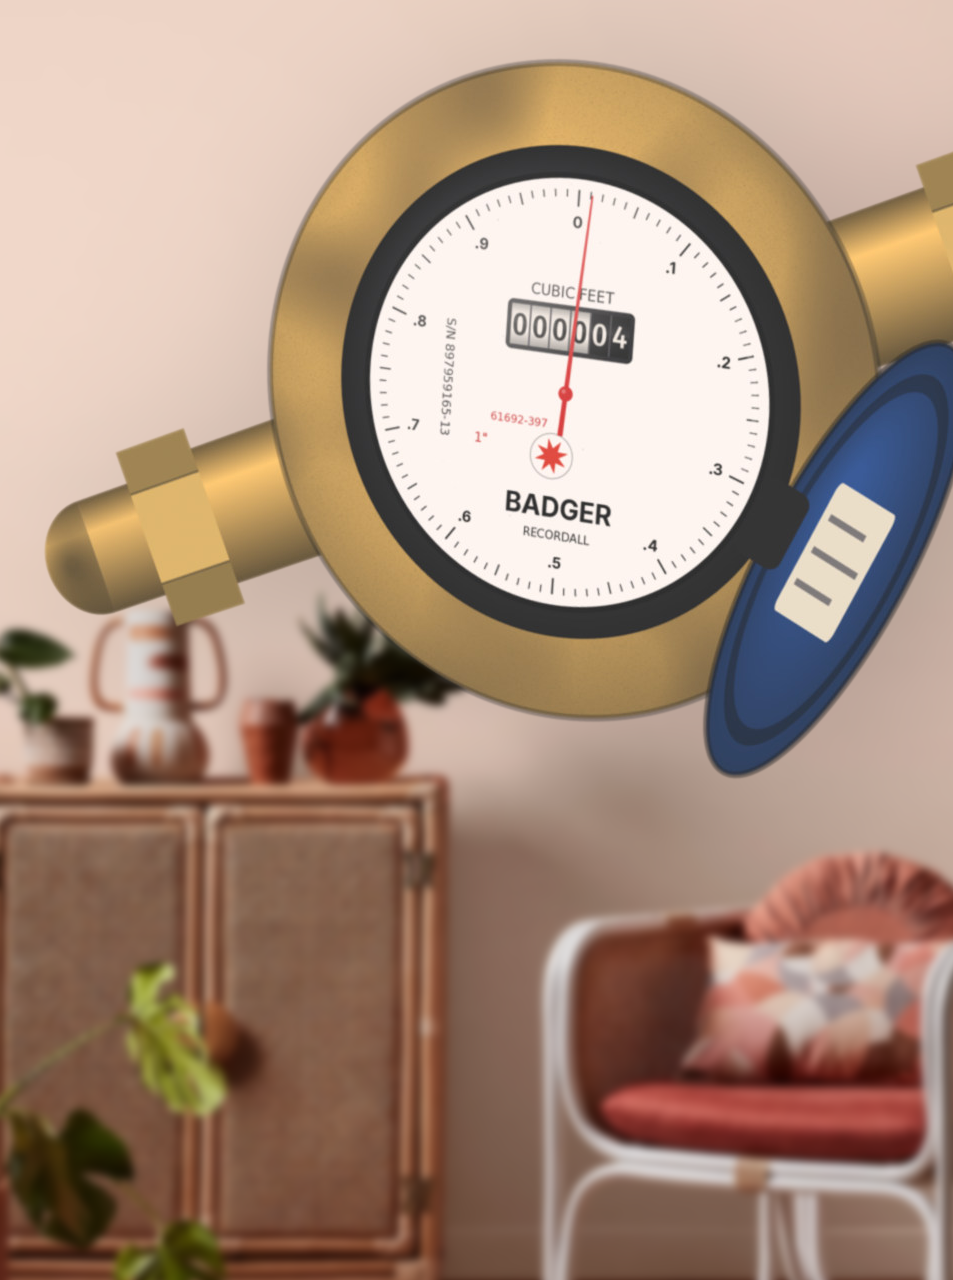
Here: 4.01
